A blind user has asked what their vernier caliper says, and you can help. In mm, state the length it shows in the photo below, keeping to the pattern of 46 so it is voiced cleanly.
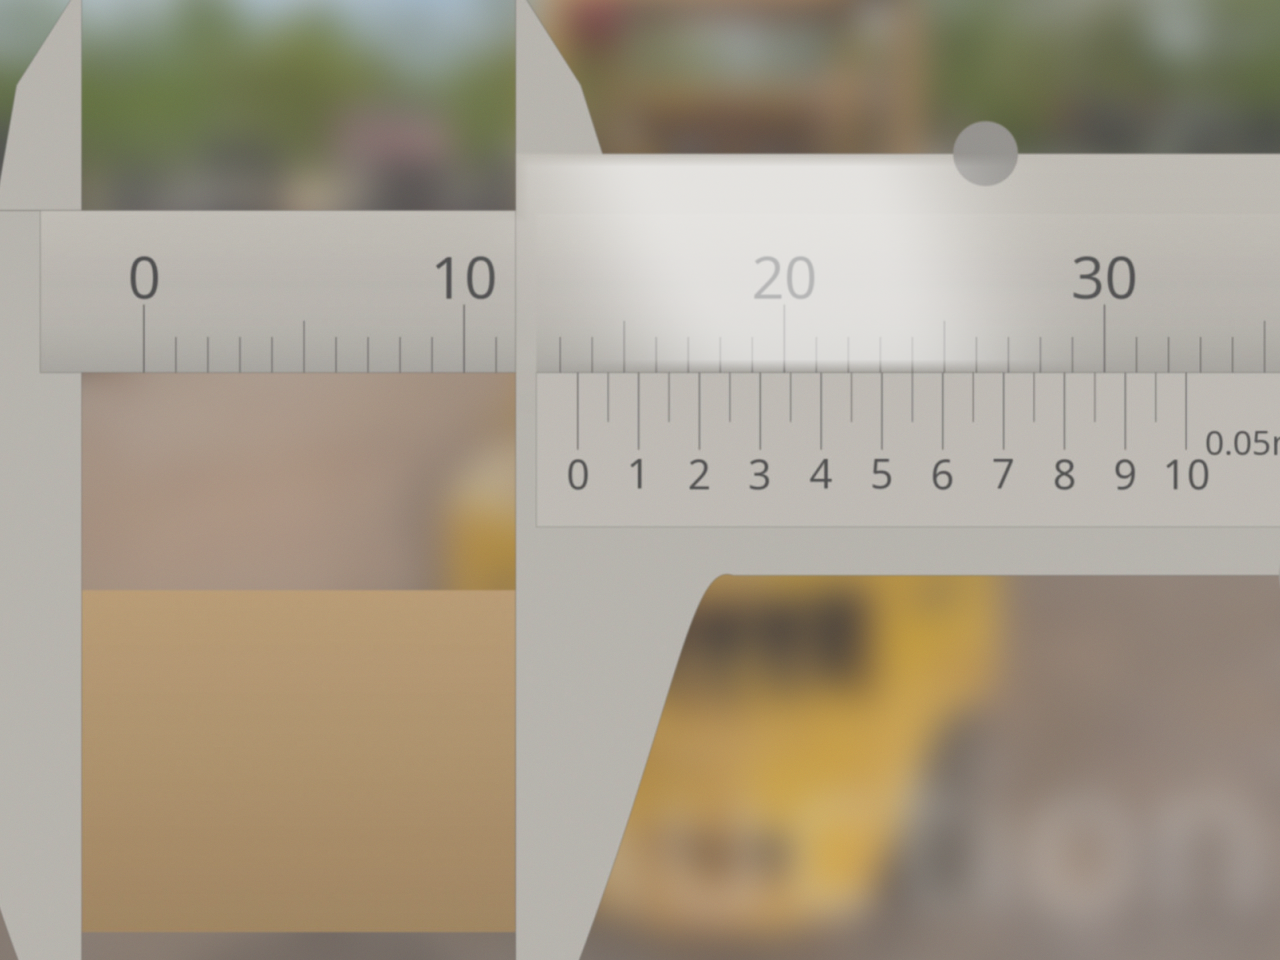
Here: 13.55
